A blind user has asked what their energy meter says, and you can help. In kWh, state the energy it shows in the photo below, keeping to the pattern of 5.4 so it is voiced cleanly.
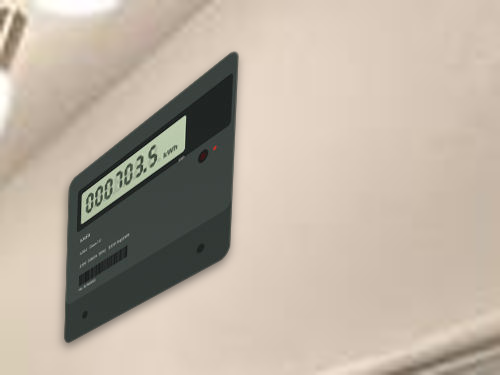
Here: 703.5
